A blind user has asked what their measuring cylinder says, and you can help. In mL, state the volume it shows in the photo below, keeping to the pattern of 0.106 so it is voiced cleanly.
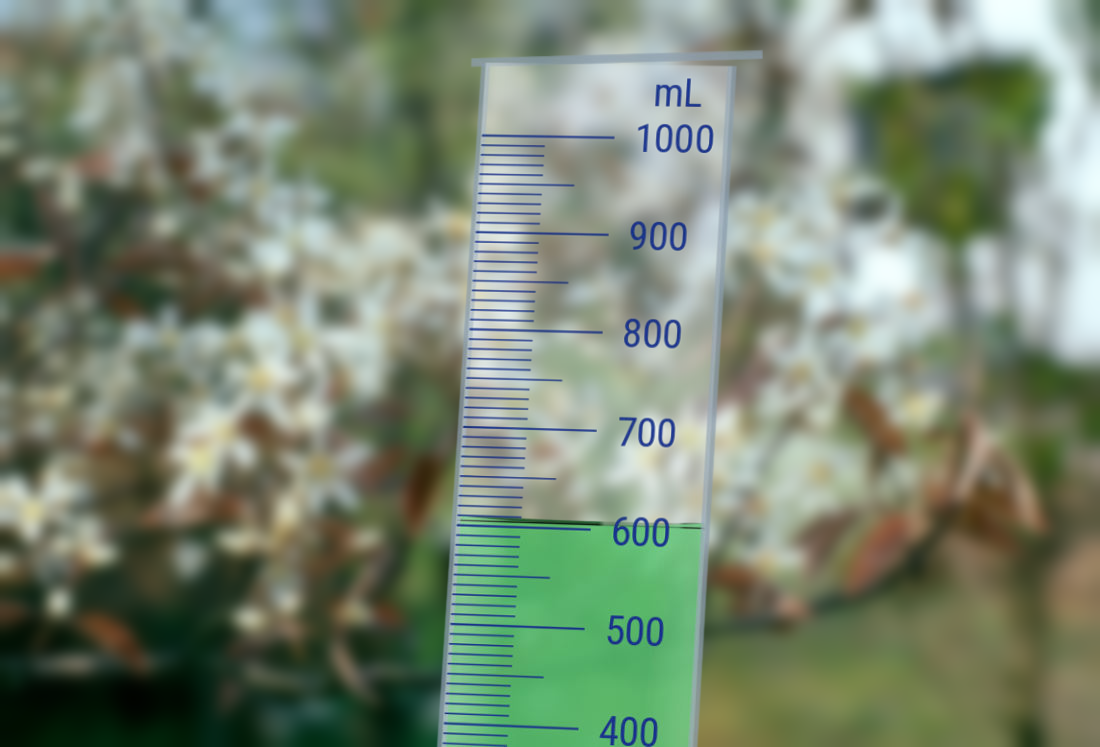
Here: 605
